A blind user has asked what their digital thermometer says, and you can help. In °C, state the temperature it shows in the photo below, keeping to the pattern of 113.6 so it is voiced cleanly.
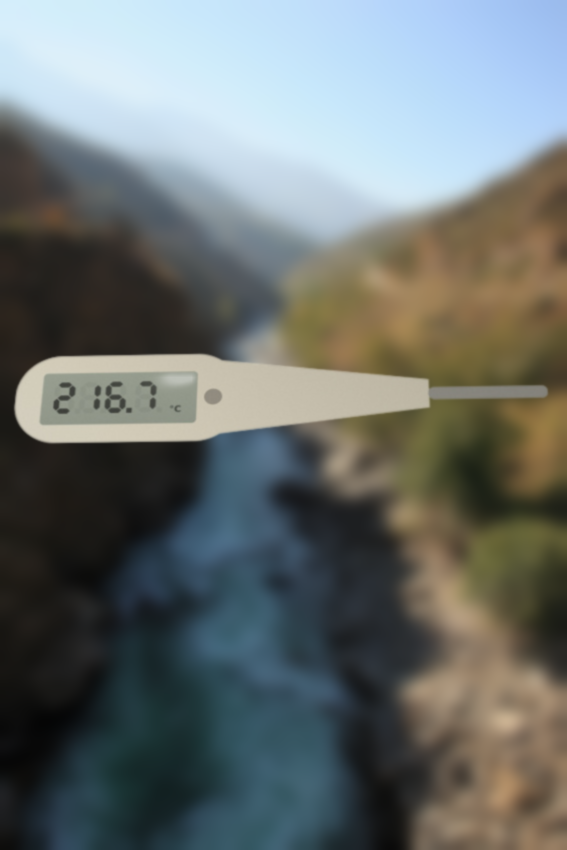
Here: 216.7
